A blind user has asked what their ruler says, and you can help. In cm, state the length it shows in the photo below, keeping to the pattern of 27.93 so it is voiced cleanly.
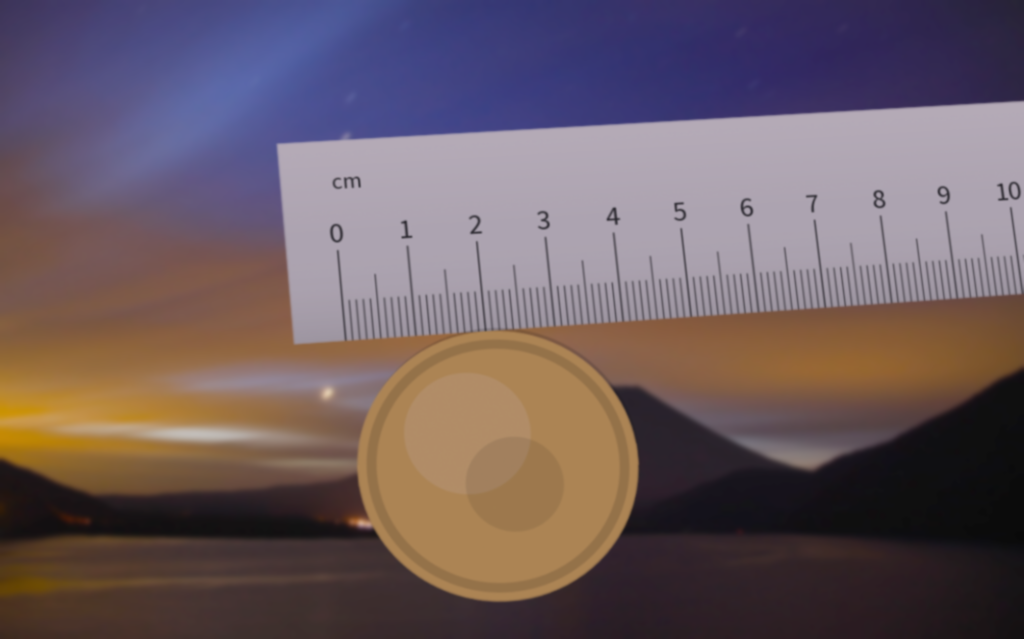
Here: 4
